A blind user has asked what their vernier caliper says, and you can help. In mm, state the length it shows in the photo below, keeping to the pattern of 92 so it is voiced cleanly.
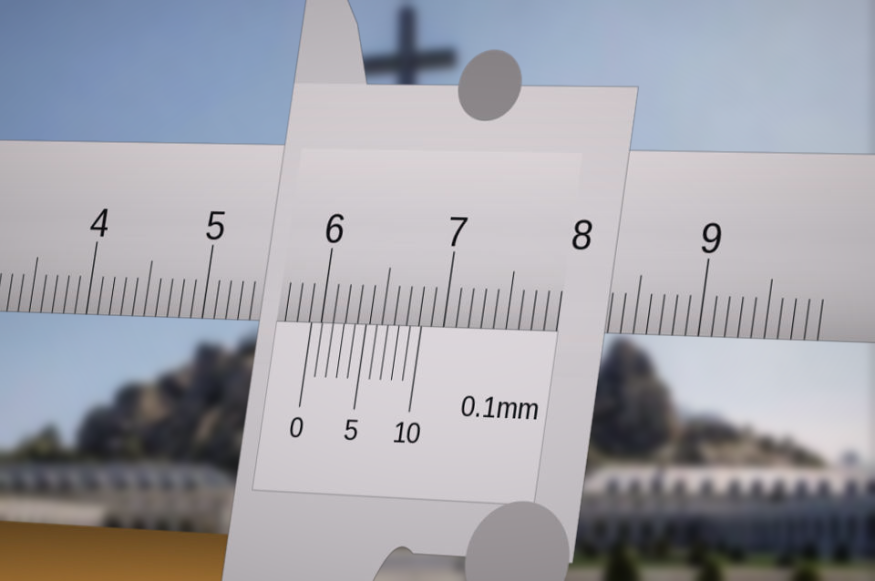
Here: 59.2
